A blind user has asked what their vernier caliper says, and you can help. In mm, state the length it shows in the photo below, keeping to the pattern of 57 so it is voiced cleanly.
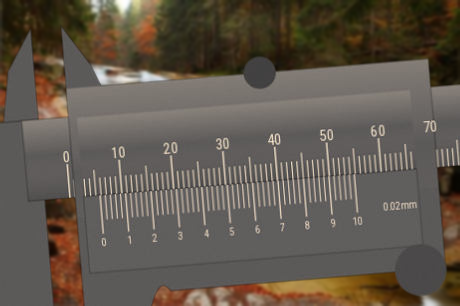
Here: 5.8
